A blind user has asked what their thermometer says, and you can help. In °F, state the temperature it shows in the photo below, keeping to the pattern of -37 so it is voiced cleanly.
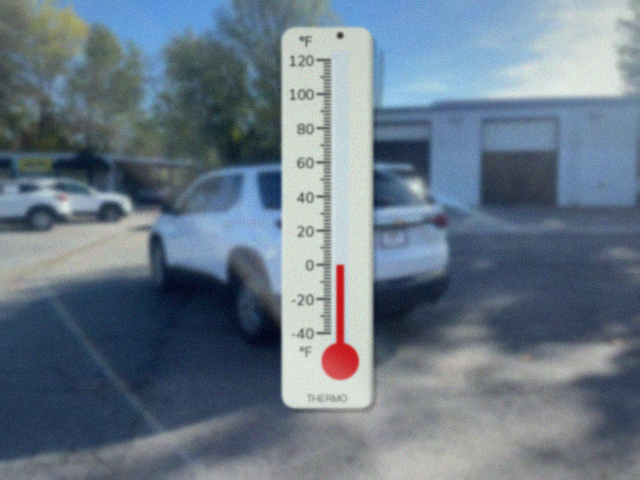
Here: 0
